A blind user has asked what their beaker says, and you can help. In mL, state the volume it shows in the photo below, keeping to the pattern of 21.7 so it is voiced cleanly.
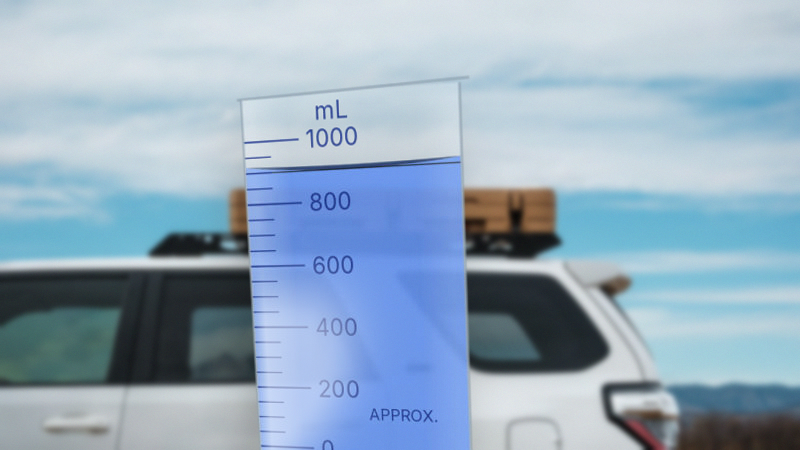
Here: 900
